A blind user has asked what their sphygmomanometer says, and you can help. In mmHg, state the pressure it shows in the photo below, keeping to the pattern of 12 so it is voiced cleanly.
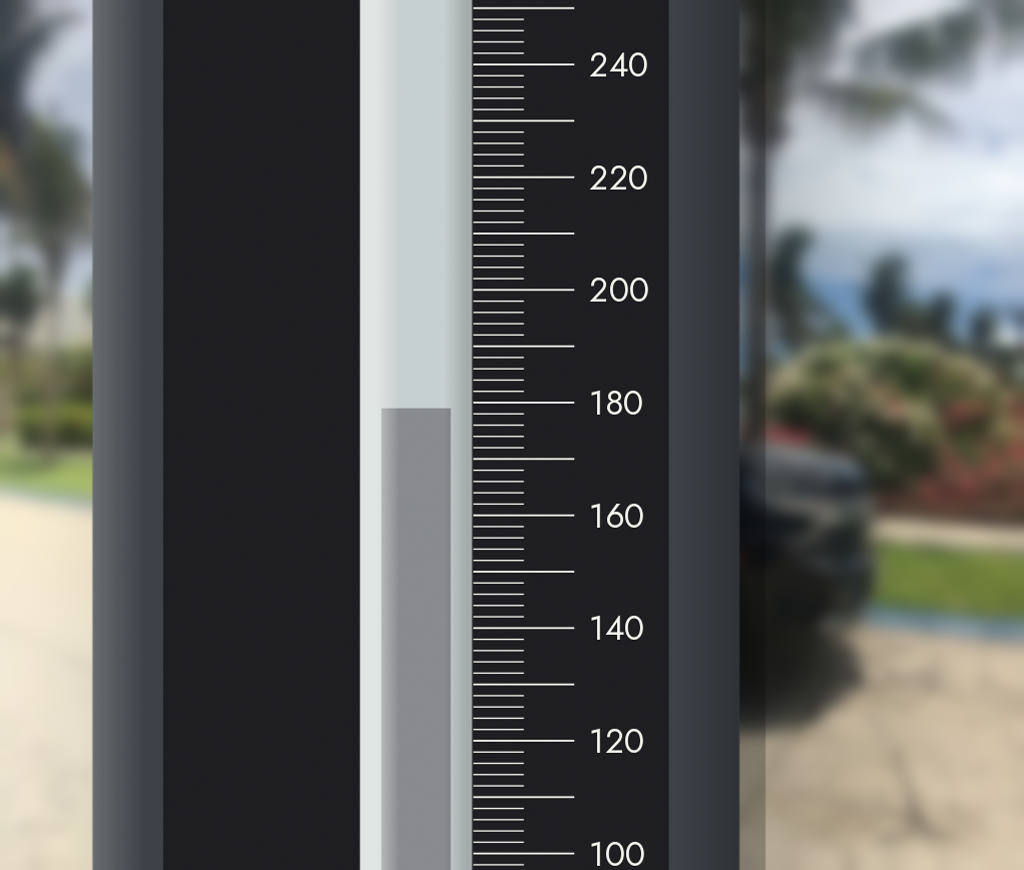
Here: 179
